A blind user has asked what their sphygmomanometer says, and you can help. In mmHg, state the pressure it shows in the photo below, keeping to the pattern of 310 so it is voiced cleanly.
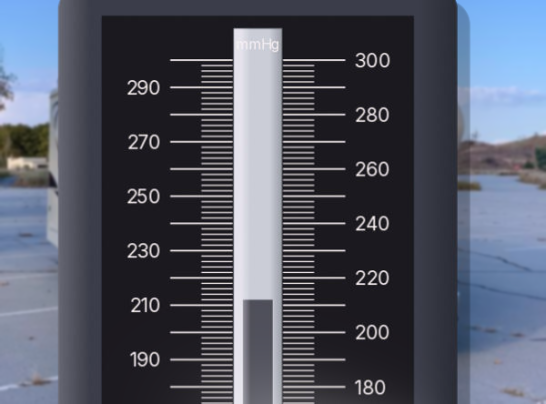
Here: 212
